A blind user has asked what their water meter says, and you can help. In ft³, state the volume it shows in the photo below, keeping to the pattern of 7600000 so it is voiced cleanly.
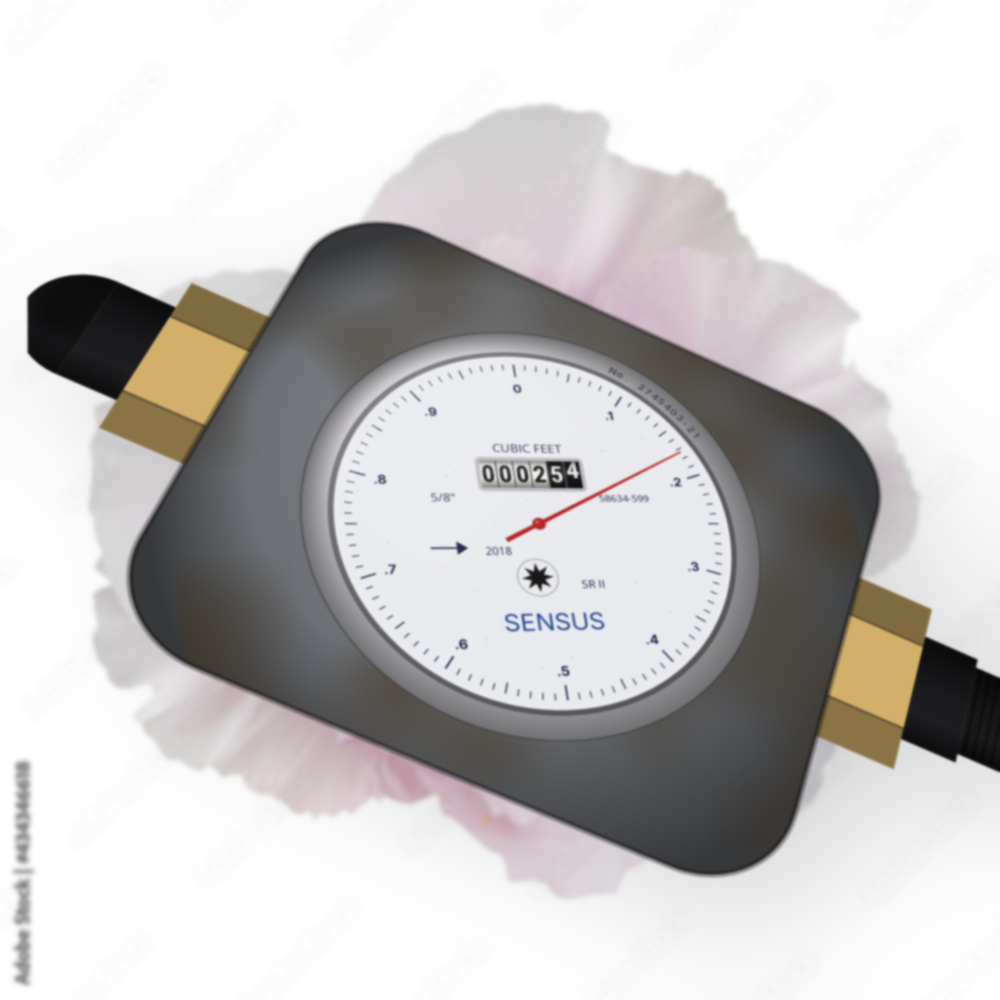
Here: 254.17
